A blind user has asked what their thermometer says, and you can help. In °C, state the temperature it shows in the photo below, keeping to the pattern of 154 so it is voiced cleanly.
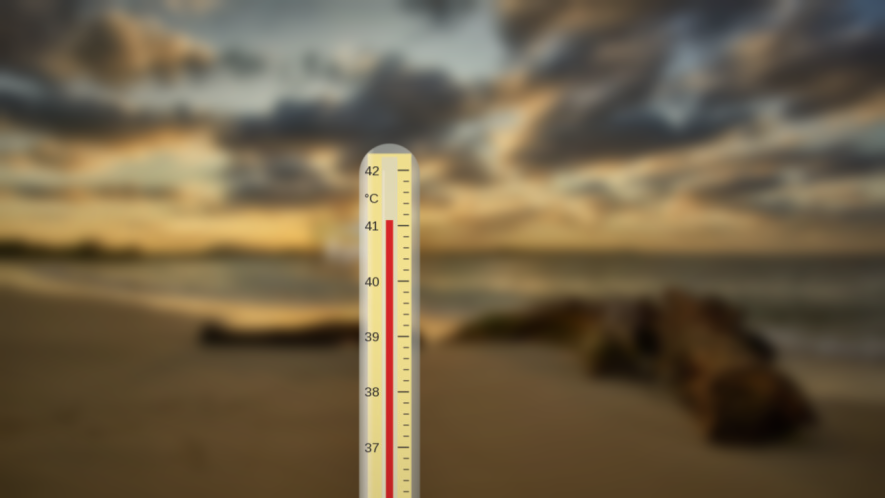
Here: 41.1
